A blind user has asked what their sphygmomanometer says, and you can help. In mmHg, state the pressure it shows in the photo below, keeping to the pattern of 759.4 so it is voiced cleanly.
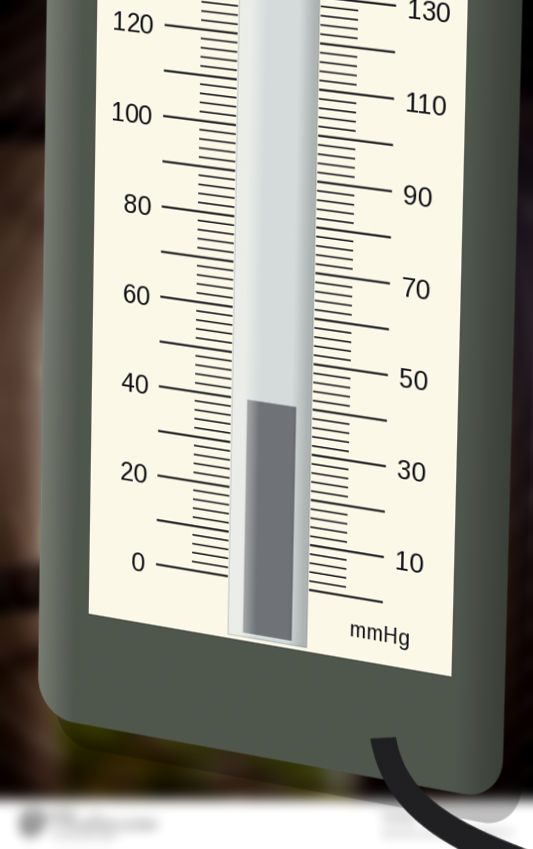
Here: 40
